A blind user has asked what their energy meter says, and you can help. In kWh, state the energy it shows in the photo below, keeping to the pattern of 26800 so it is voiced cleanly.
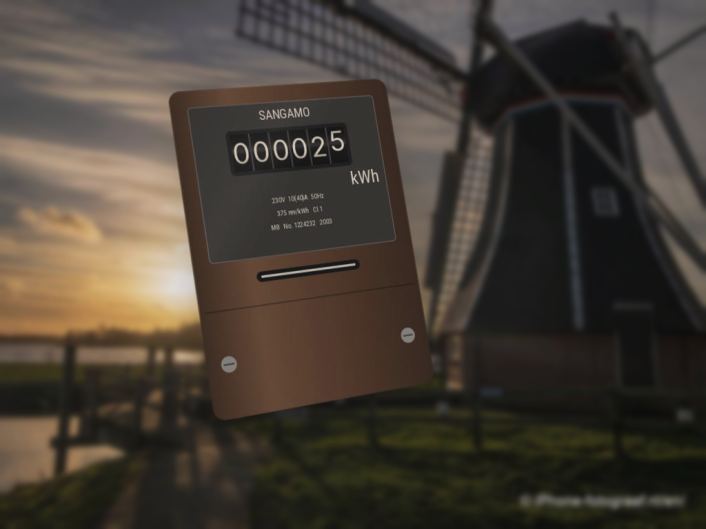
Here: 25
